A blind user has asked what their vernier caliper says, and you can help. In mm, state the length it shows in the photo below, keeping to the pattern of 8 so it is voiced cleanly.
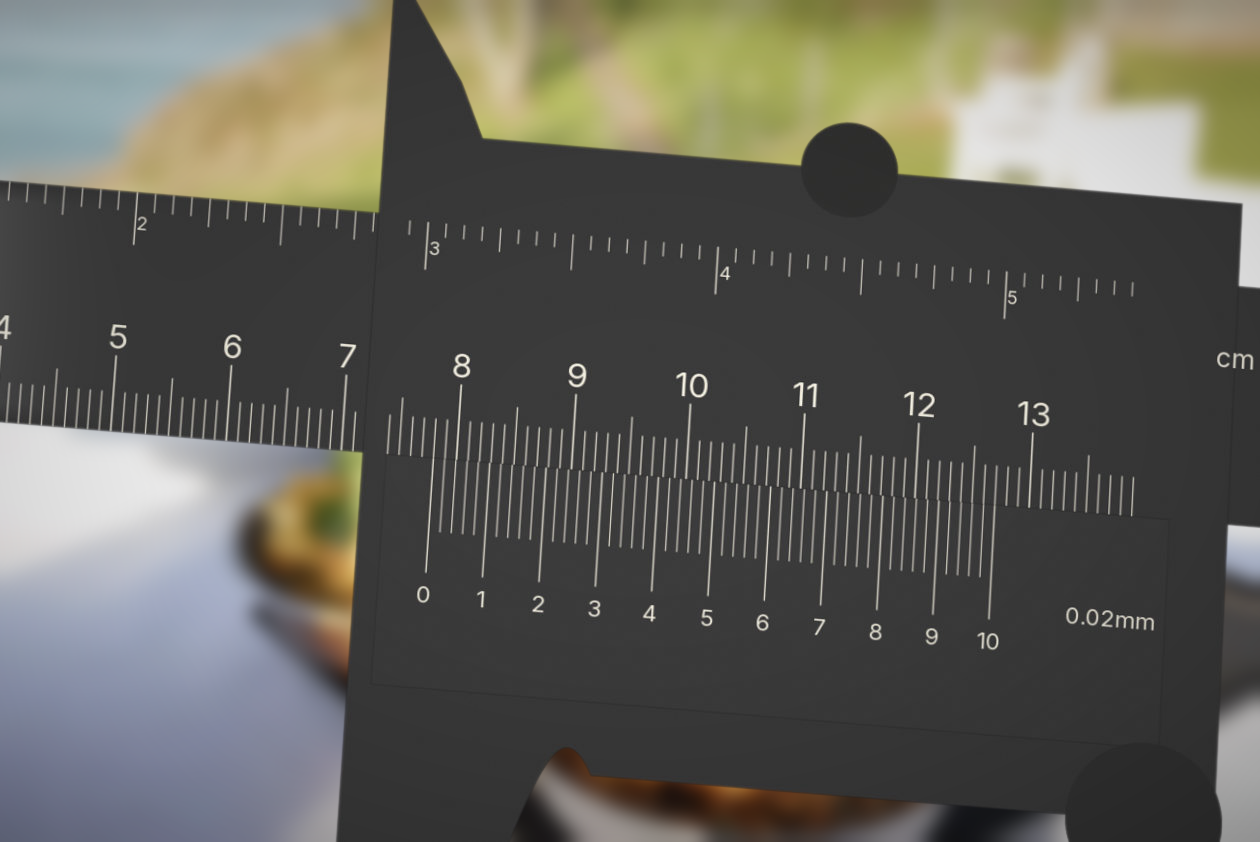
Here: 78.0
